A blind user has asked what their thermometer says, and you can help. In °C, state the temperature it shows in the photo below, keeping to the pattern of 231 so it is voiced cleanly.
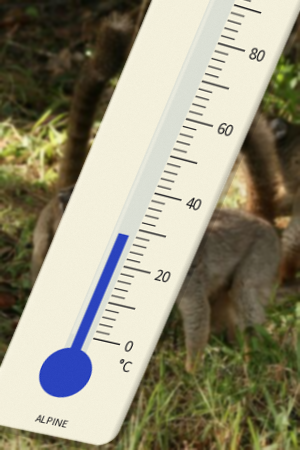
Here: 28
